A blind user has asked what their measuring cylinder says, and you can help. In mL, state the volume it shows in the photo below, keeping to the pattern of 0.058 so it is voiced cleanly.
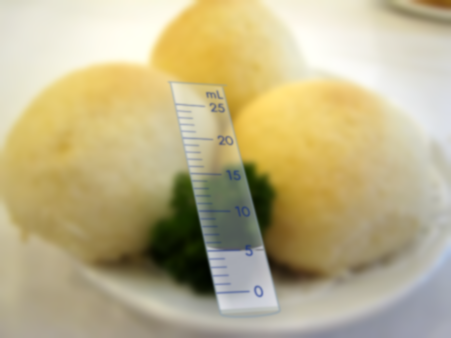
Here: 5
